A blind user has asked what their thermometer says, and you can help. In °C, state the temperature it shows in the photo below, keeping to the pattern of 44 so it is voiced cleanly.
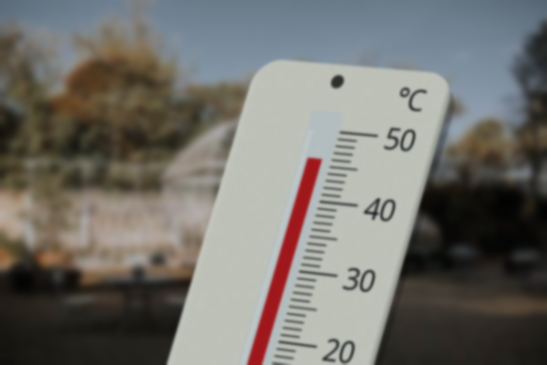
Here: 46
